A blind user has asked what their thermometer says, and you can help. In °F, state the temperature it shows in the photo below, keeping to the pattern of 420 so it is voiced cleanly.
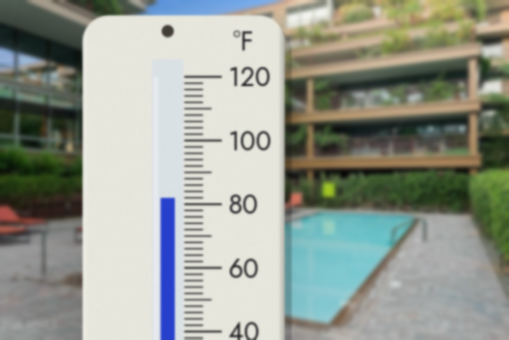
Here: 82
